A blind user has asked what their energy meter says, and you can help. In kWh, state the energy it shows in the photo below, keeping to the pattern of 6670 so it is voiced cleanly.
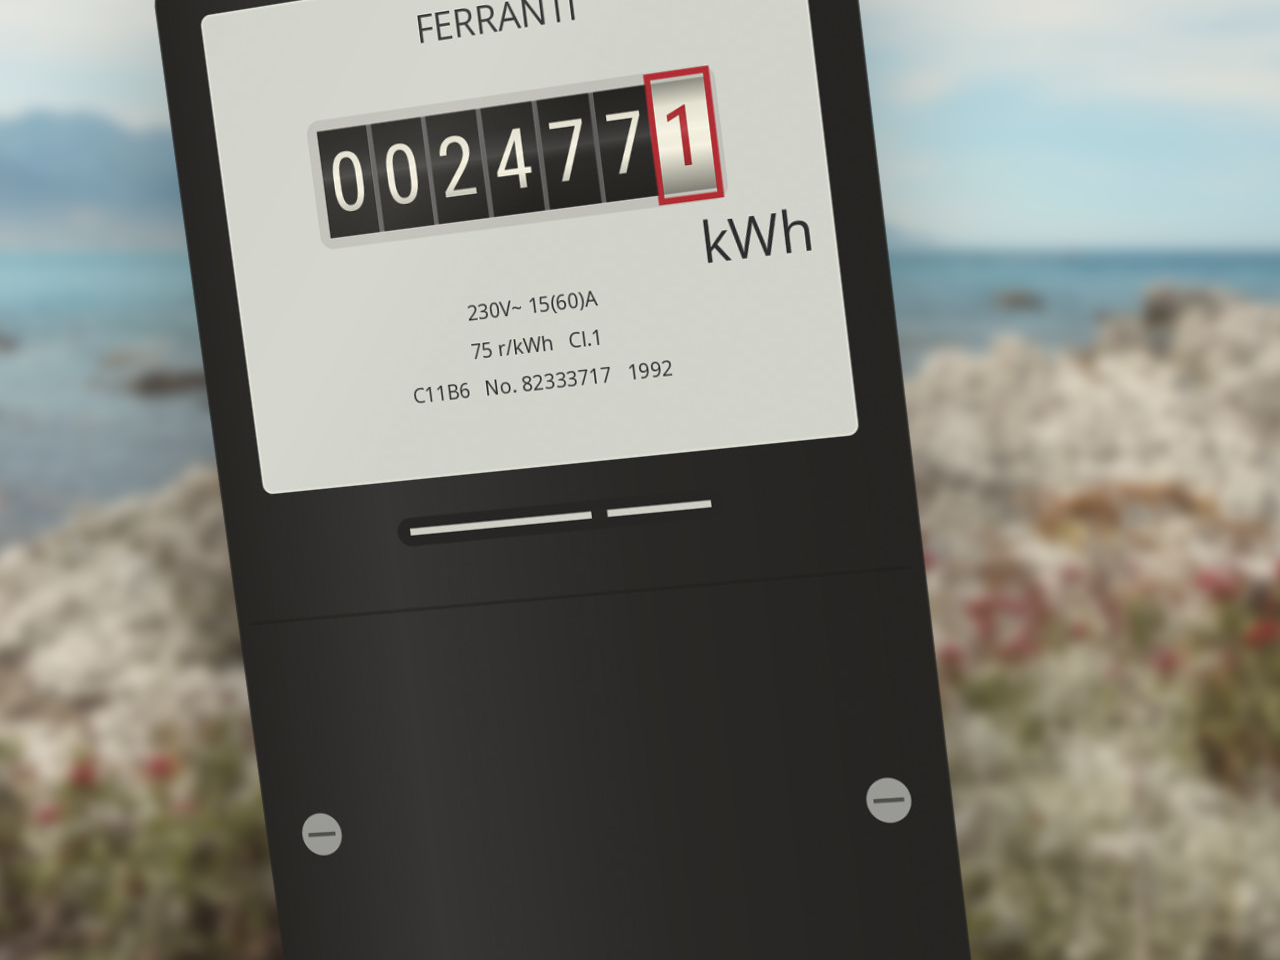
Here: 2477.1
